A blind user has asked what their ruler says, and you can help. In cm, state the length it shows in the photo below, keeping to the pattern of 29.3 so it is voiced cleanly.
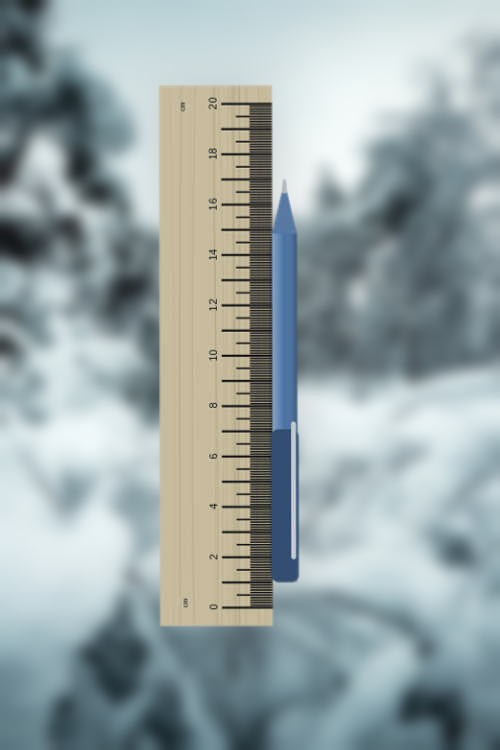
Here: 16
